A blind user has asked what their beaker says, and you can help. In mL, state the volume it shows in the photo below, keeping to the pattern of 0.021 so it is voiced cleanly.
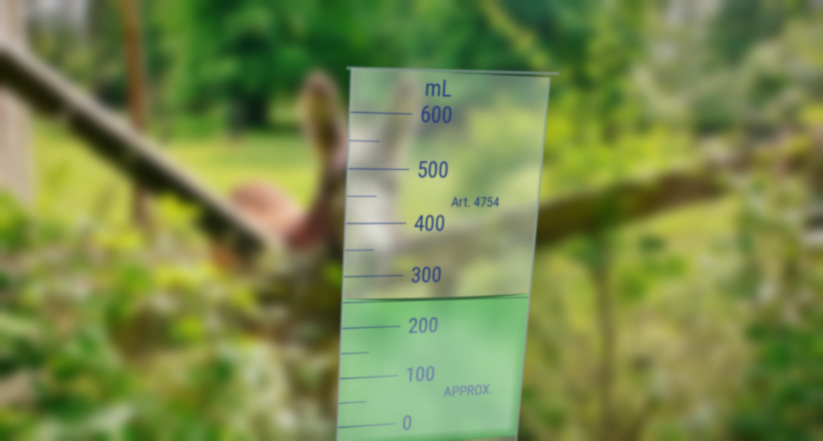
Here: 250
